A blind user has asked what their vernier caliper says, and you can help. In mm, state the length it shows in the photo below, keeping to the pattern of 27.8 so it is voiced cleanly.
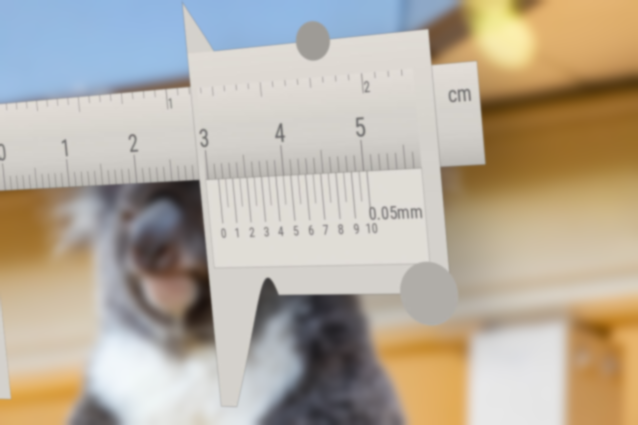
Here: 31.4
